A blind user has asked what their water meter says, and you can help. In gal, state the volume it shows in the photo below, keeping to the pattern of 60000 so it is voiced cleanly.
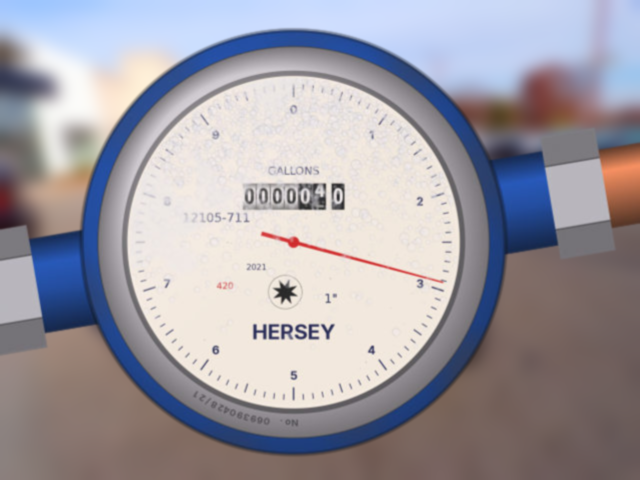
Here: 42.9
